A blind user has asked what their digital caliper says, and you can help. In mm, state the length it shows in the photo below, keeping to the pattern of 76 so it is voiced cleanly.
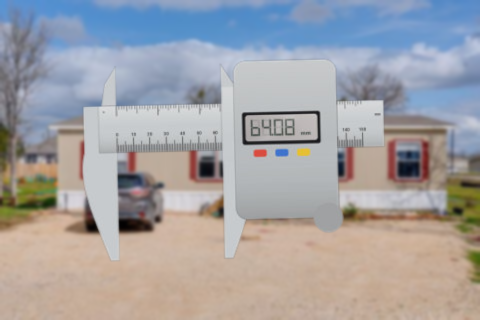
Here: 64.08
